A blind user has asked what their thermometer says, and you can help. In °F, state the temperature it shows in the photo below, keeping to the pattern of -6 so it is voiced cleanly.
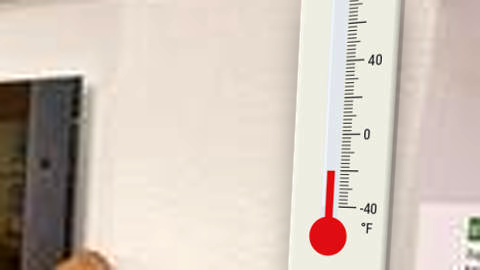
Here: -20
